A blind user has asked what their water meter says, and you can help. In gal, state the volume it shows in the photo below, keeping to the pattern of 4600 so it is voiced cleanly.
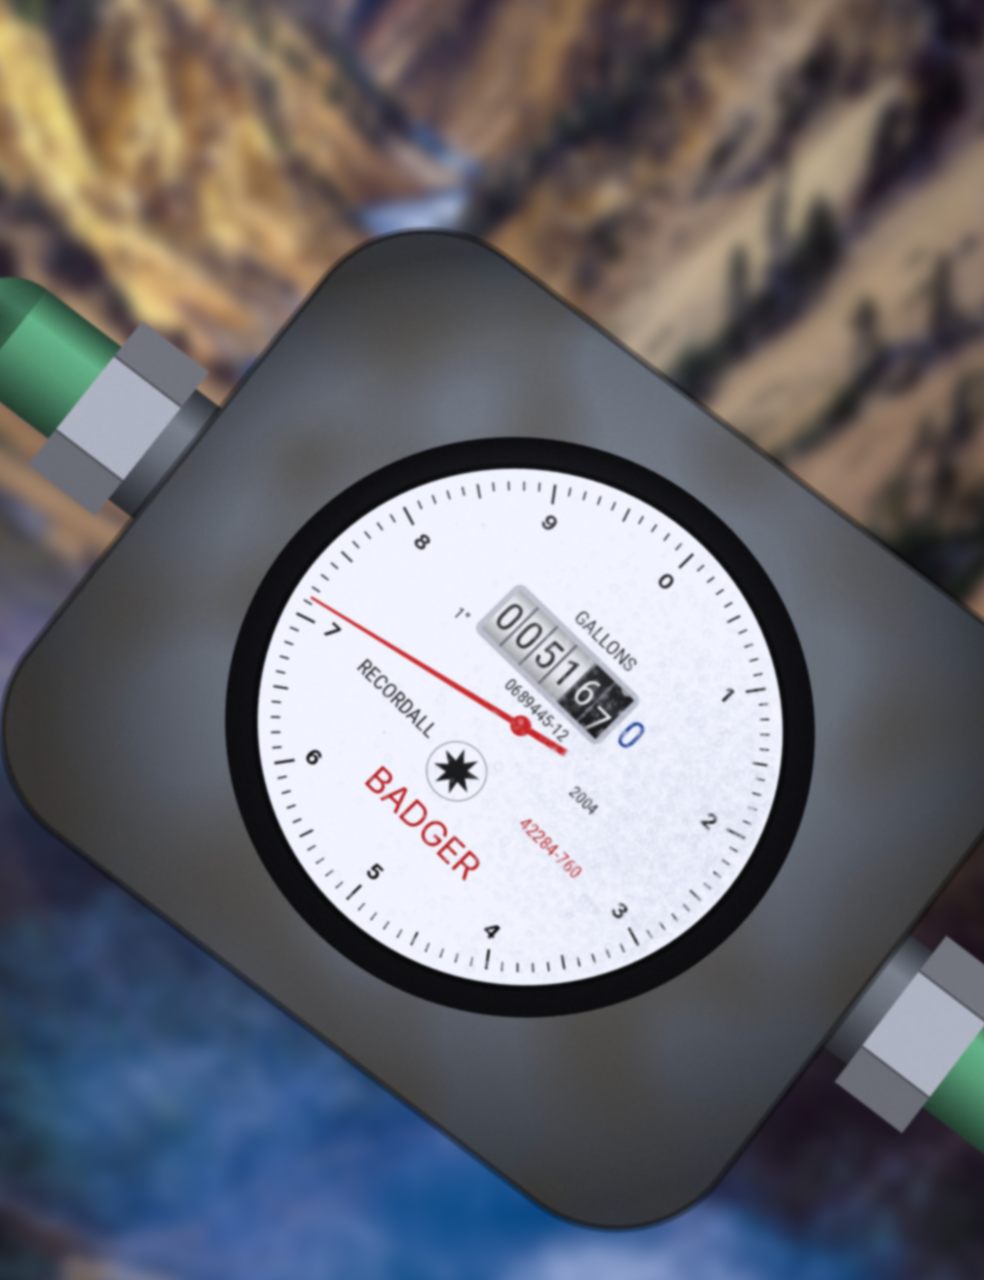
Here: 51667.1
